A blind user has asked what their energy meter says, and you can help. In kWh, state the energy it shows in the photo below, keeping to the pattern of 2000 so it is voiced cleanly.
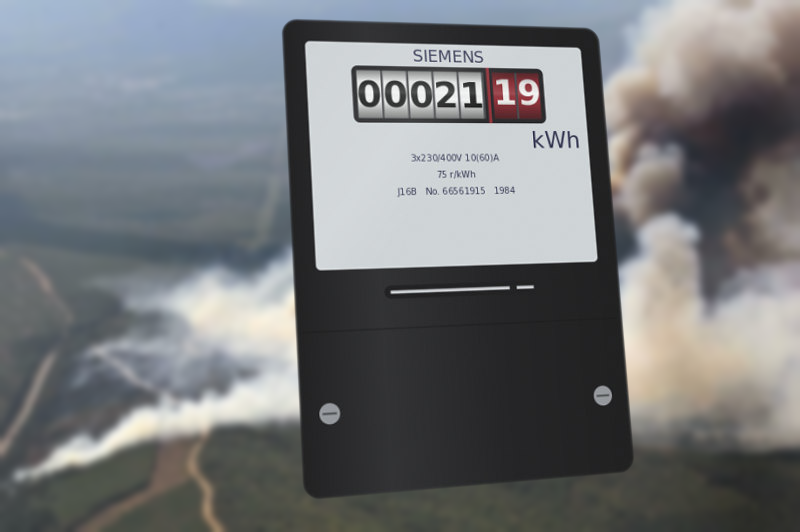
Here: 21.19
